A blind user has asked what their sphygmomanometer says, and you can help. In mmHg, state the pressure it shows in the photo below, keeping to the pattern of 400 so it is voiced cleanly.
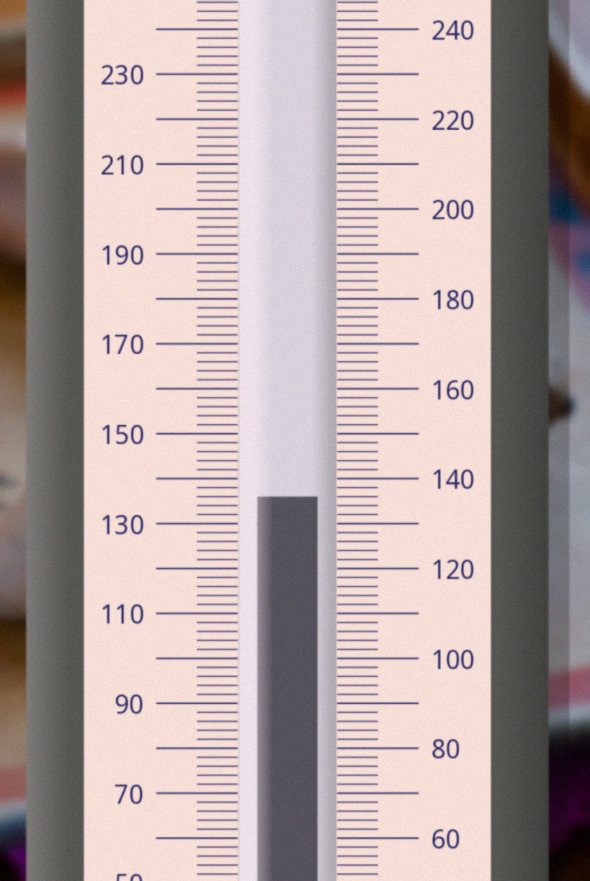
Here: 136
